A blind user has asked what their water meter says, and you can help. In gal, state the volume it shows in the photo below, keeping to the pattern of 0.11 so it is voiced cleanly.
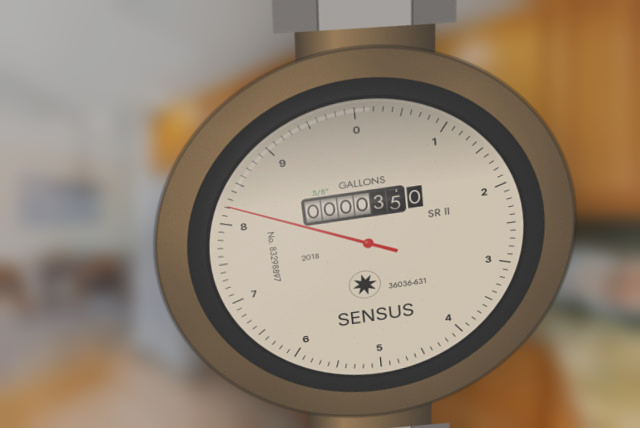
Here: 348.2
